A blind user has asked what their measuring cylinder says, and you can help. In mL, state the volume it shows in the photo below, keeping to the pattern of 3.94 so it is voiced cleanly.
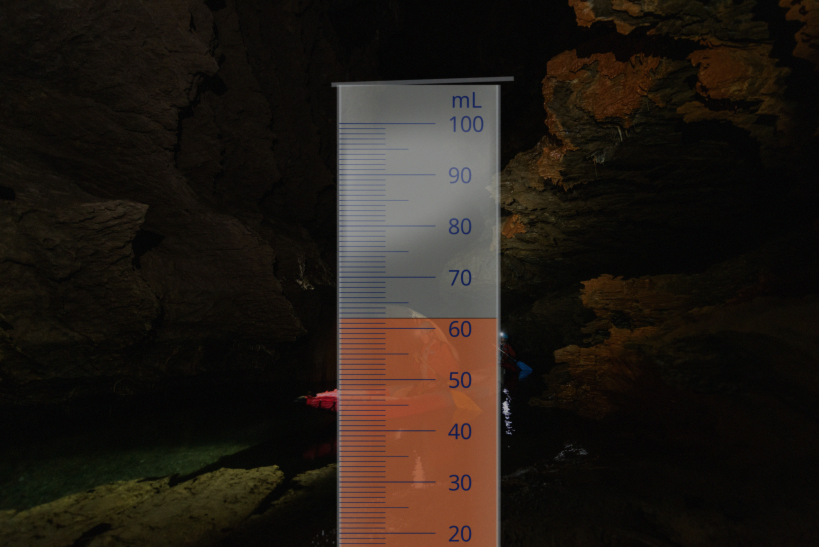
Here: 62
